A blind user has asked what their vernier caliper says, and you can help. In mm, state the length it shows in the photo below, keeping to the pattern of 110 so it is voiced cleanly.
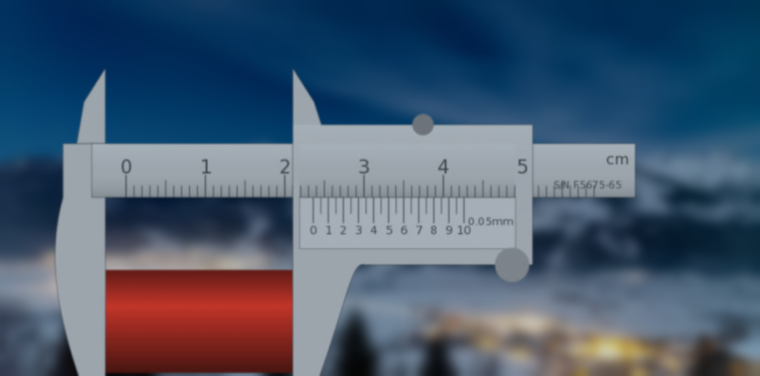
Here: 23.6
